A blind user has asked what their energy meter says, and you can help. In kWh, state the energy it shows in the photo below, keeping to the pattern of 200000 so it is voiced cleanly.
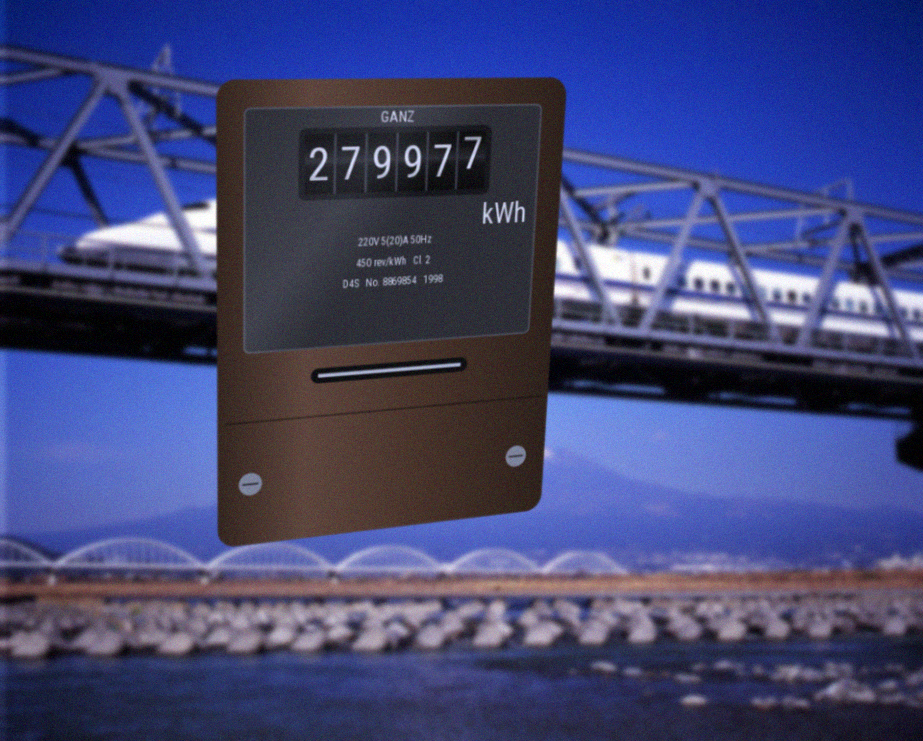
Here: 279977
